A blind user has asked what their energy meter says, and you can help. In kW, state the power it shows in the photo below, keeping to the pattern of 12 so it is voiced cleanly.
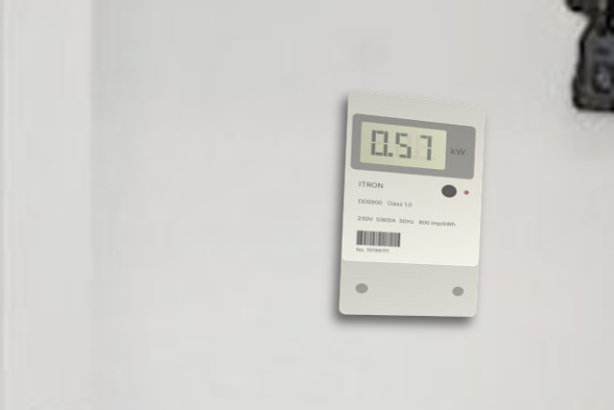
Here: 0.57
